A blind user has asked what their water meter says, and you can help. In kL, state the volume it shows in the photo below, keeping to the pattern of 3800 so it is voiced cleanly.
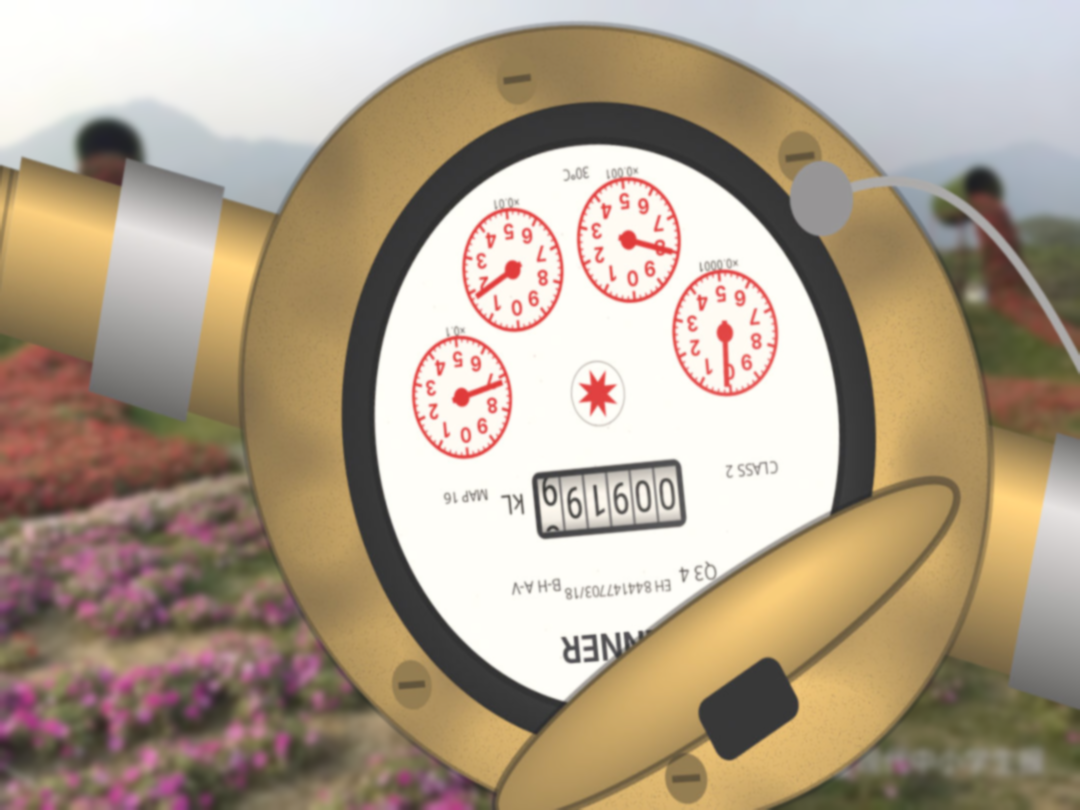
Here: 9198.7180
